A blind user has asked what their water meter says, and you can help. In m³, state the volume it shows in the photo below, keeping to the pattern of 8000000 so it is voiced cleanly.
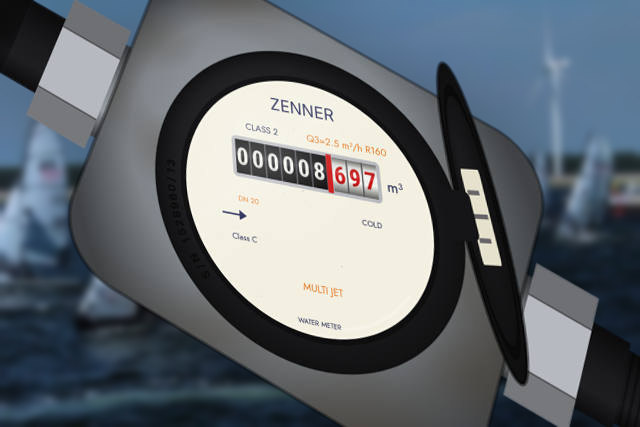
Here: 8.697
